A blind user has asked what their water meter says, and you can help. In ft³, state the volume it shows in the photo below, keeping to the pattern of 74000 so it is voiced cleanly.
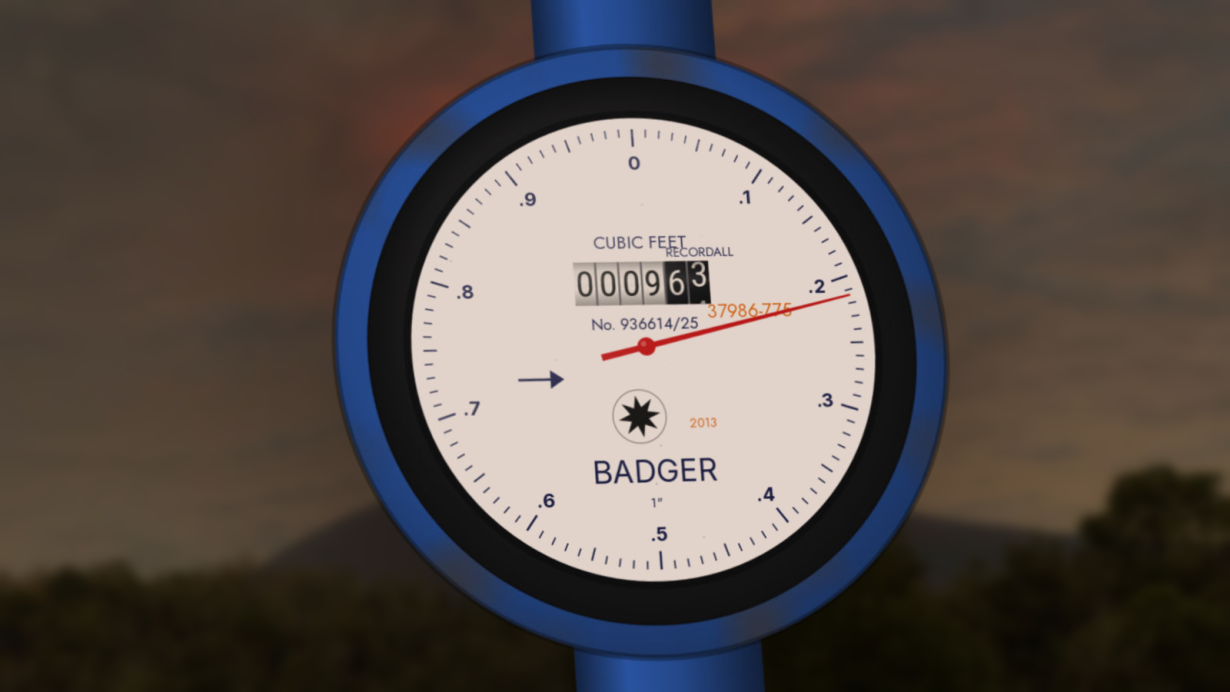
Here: 963.21
